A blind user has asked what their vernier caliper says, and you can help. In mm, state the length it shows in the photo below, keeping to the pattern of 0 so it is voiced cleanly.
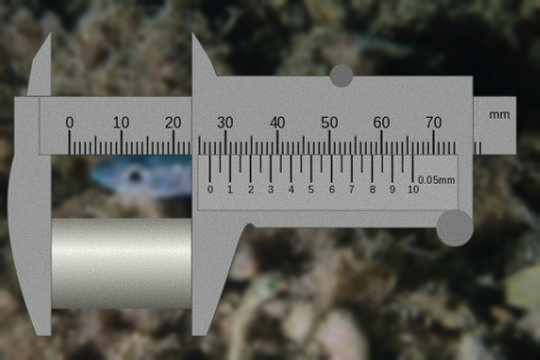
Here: 27.0
